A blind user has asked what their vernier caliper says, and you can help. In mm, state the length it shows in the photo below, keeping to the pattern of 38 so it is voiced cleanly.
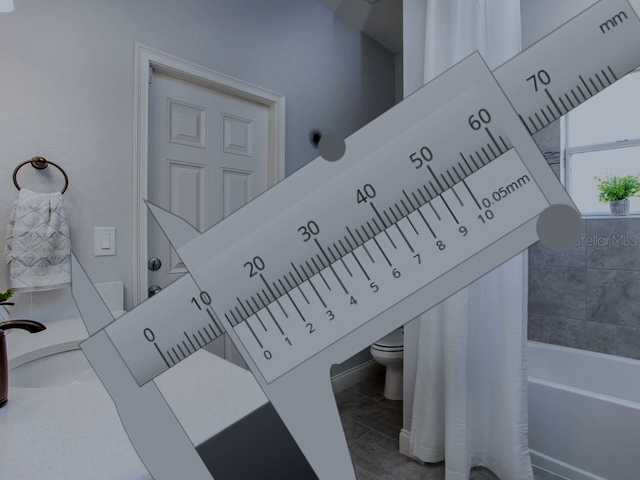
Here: 14.2
